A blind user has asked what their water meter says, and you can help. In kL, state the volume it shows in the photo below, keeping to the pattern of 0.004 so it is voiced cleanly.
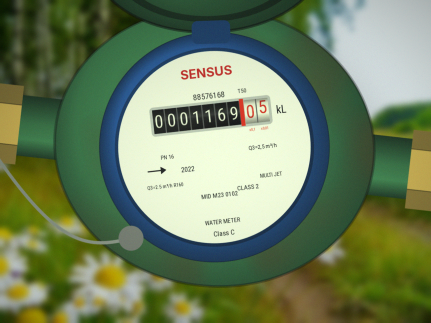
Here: 1169.05
